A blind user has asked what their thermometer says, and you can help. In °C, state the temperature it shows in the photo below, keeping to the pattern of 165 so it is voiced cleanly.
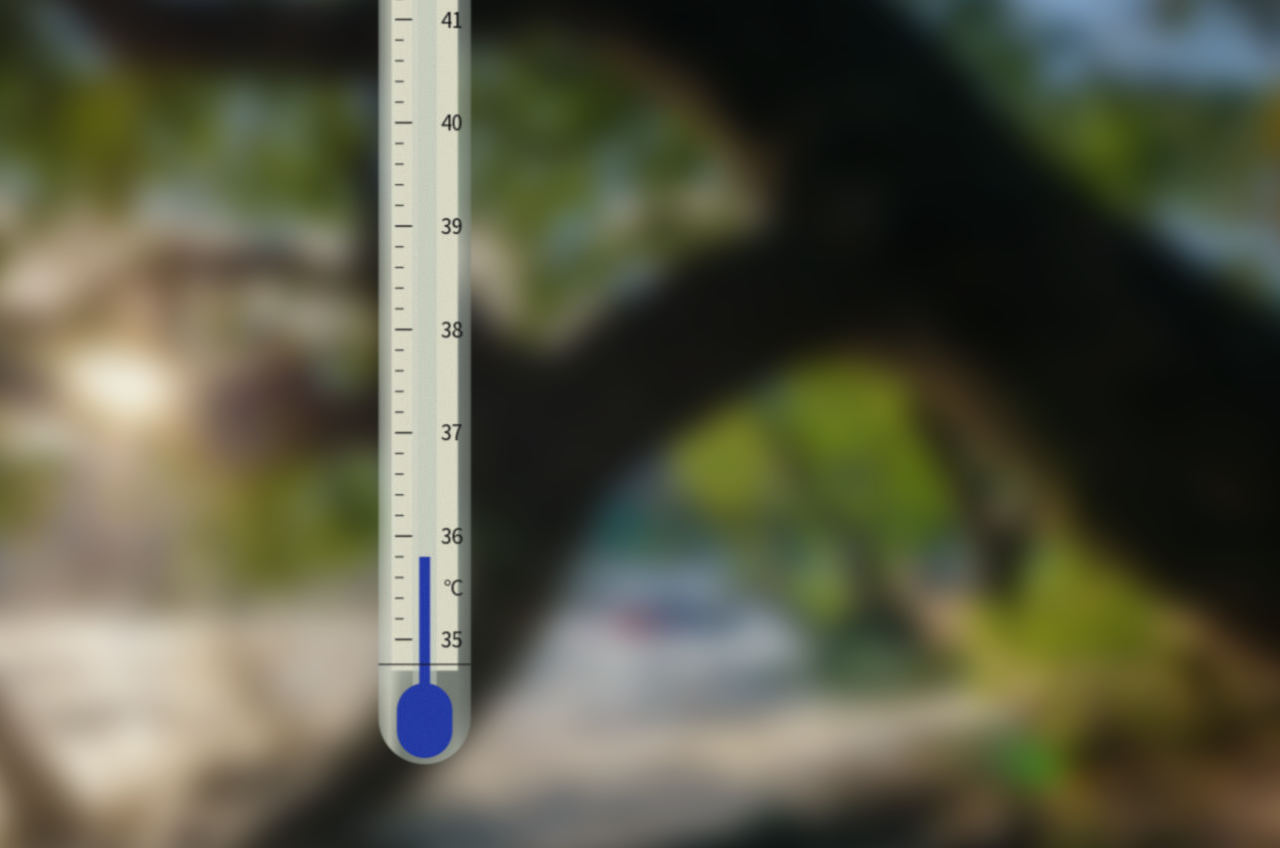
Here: 35.8
